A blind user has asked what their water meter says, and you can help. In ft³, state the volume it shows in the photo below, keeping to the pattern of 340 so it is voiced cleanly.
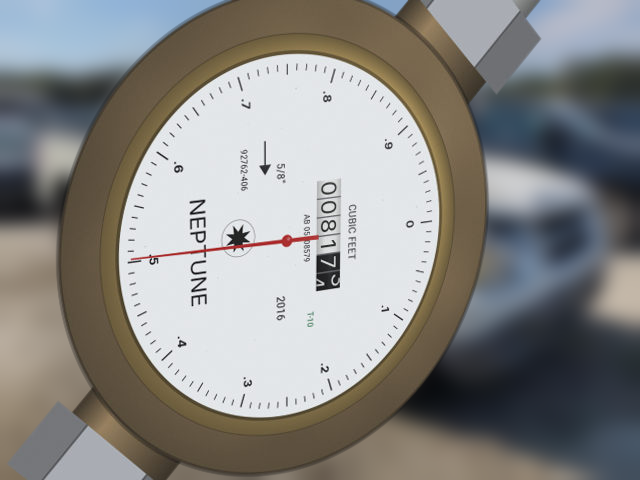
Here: 8173.50
